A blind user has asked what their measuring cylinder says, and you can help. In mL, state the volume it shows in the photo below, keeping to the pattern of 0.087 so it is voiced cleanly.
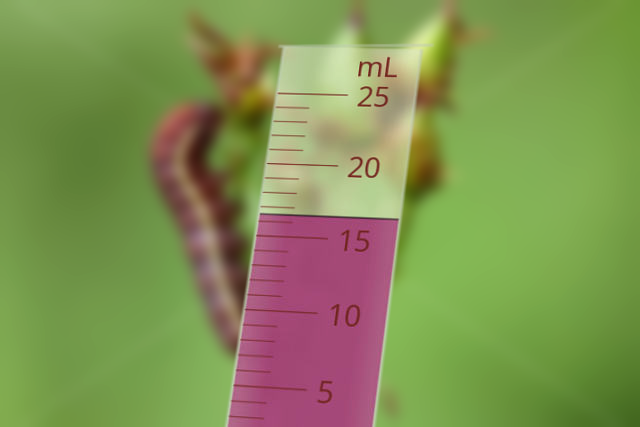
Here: 16.5
